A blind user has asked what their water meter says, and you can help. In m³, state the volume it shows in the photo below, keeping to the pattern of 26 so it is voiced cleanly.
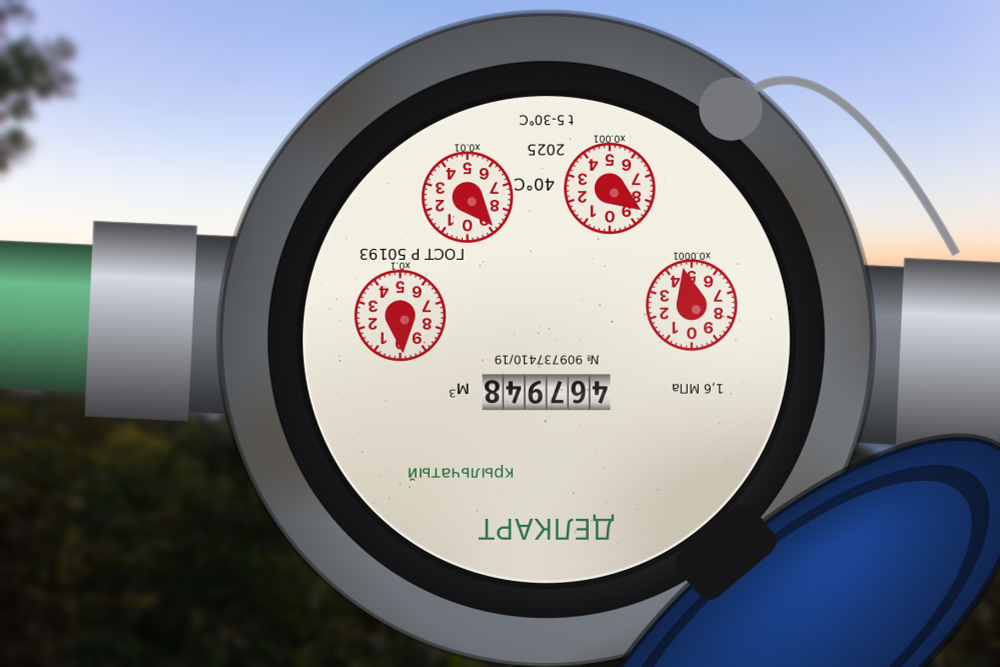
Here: 467947.9884
